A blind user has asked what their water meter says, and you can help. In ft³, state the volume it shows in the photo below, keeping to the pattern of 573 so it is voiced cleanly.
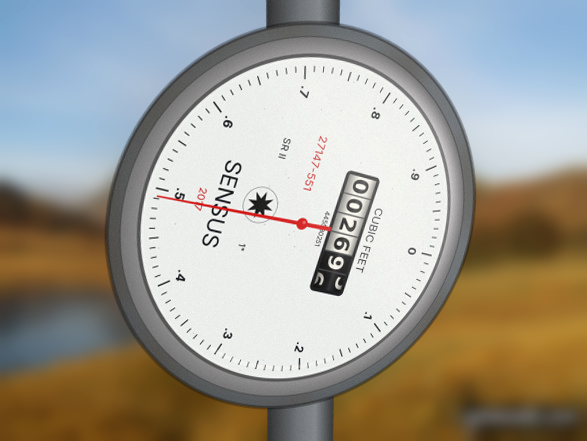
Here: 2695.49
